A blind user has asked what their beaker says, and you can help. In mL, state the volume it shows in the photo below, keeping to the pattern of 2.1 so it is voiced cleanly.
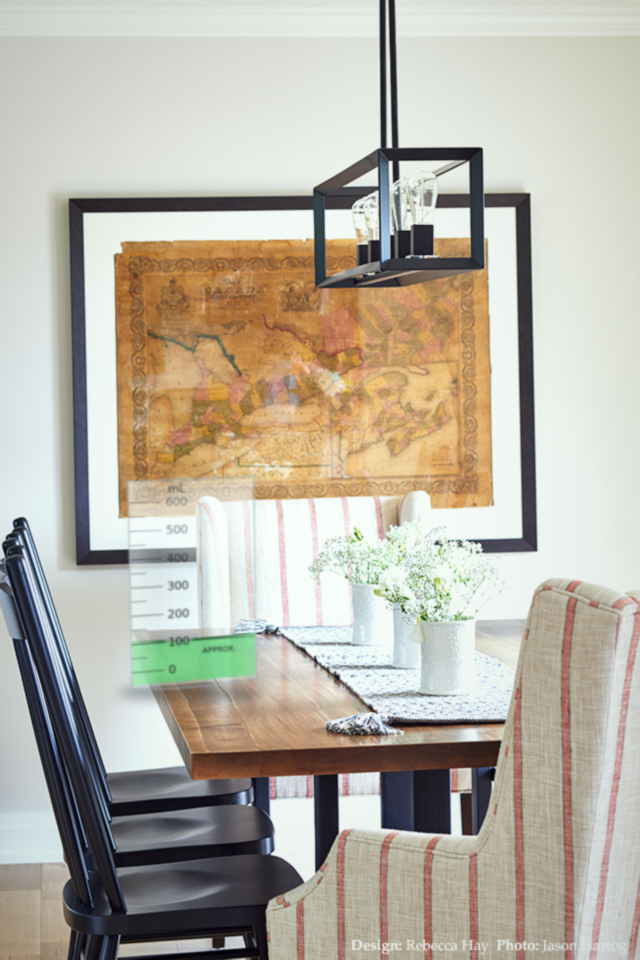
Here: 100
